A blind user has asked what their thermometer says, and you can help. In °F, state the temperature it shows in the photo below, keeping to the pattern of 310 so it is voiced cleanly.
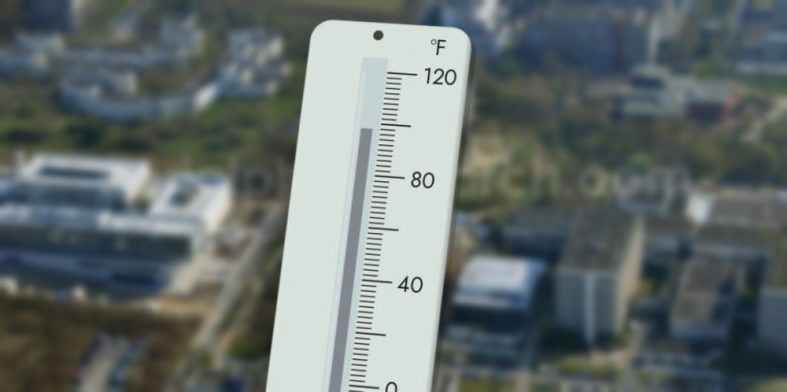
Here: 98
